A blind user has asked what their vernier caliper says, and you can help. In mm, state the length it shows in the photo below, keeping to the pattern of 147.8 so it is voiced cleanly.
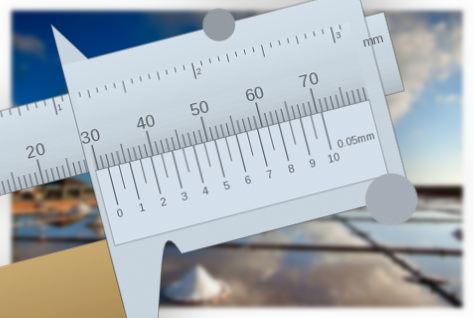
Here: 31.8
